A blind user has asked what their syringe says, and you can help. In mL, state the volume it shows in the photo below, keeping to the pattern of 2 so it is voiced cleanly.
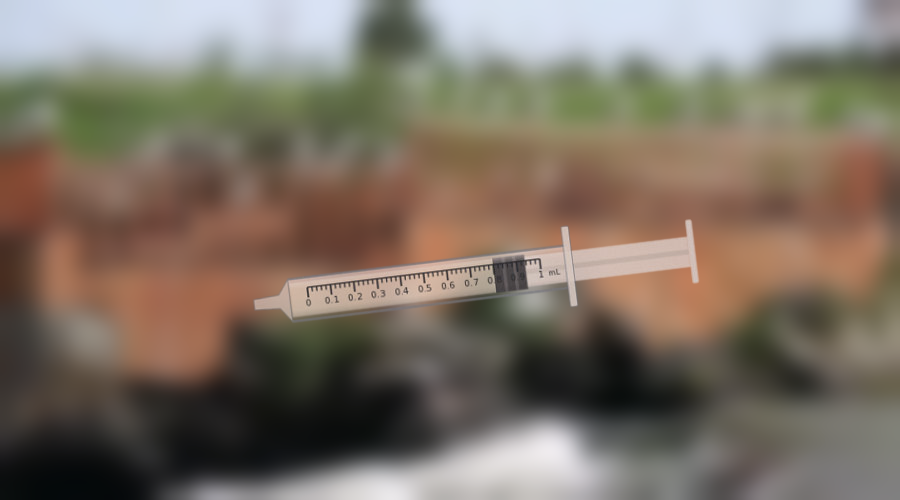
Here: 0.8
